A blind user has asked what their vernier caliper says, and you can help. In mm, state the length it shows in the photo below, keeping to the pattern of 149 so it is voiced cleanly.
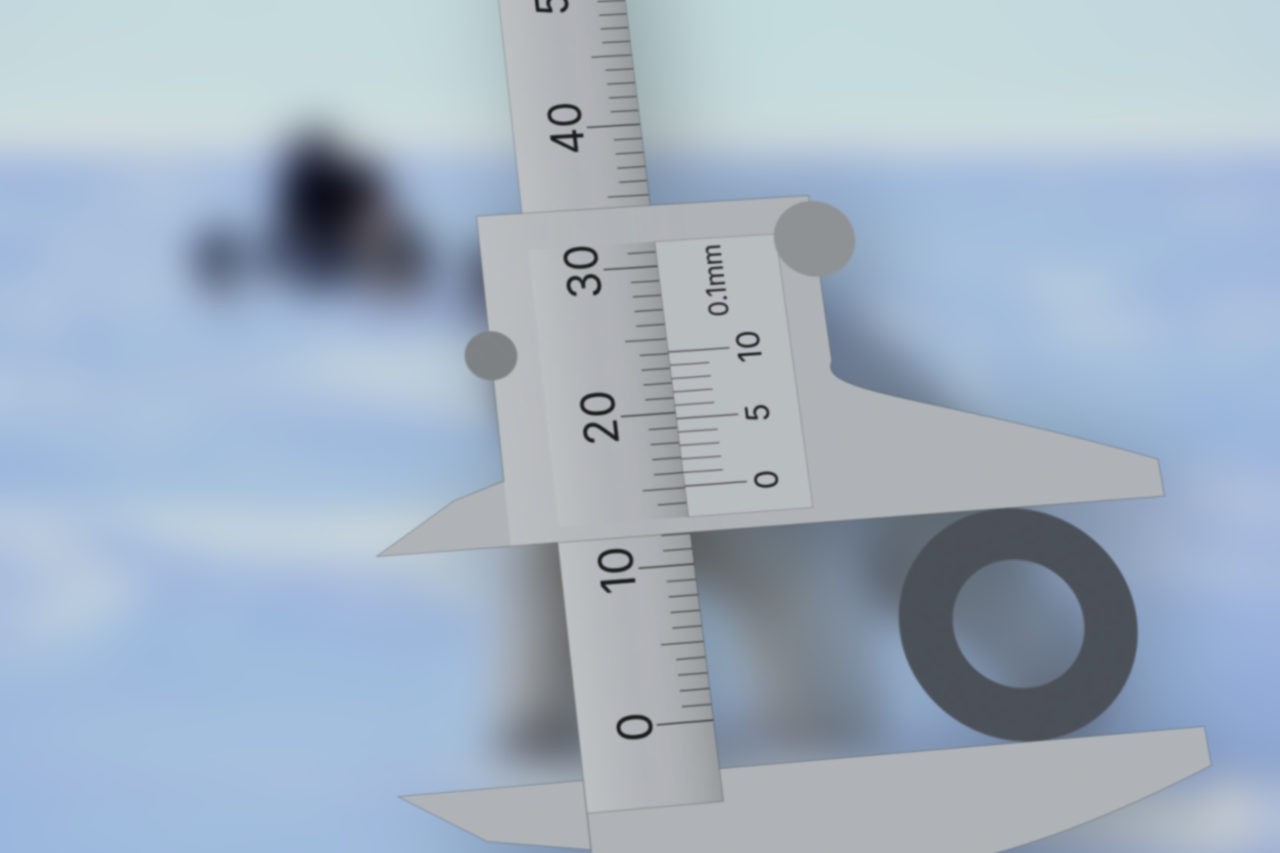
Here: 15.1
